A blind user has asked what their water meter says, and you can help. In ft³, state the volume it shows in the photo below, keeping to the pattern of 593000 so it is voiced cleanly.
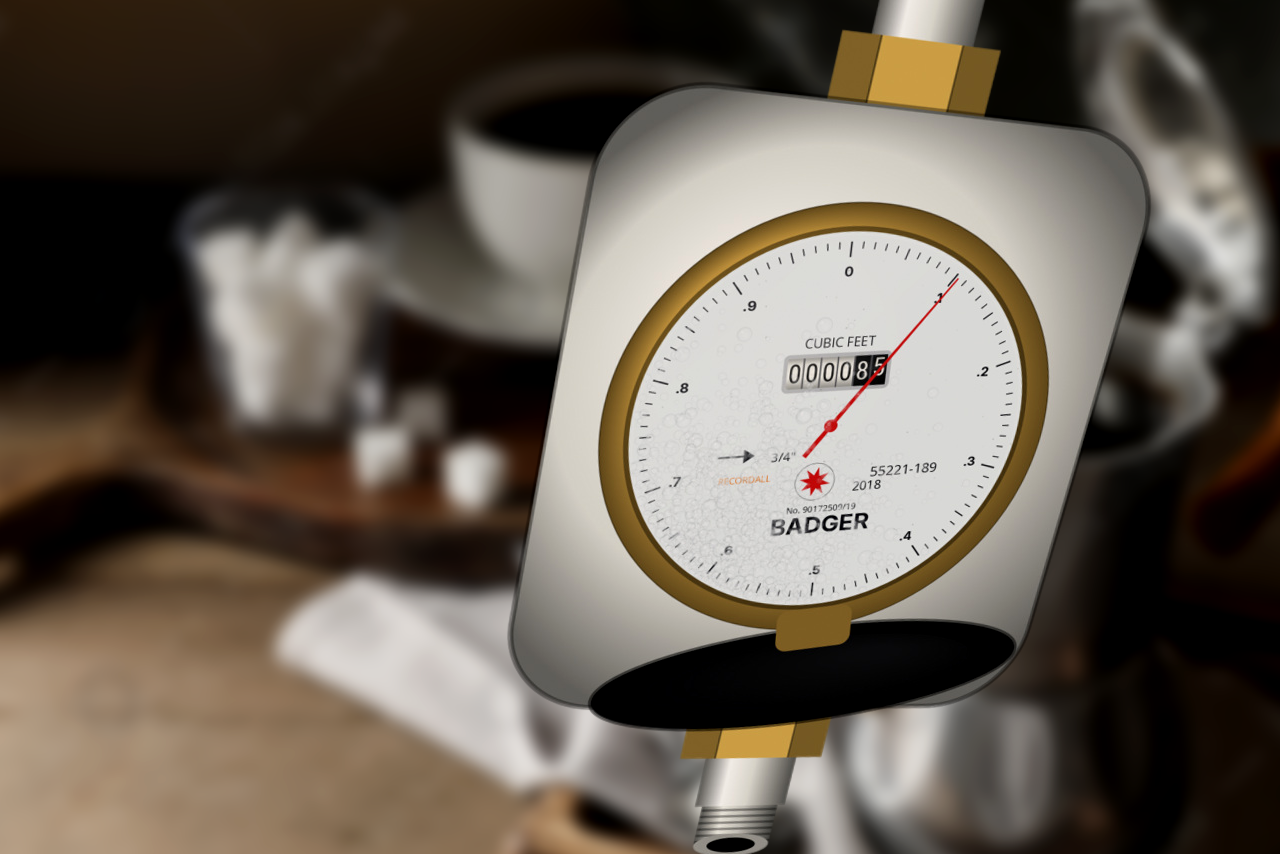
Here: 85.10
